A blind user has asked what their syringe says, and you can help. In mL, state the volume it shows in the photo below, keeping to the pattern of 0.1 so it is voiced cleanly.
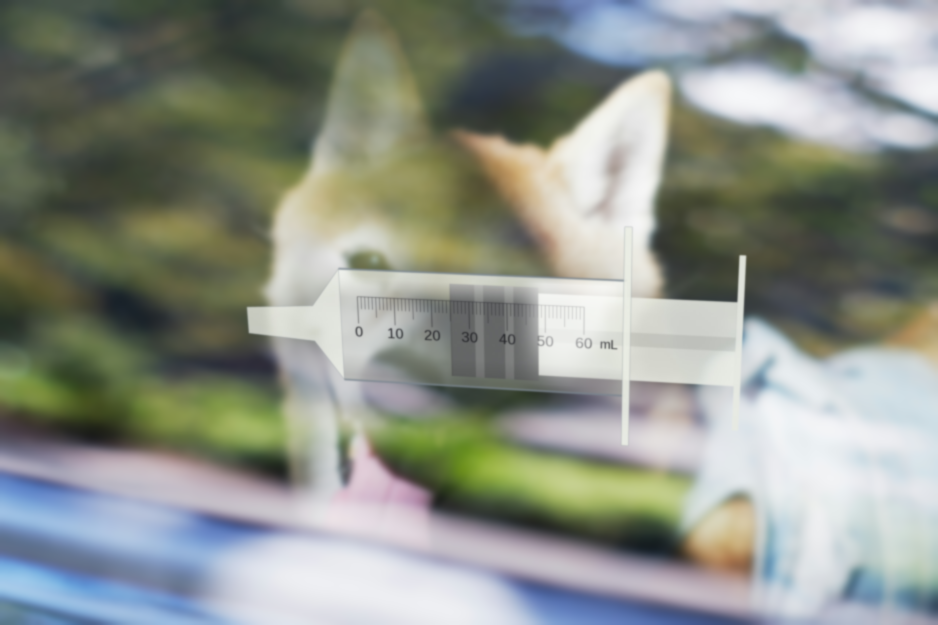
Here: 25
